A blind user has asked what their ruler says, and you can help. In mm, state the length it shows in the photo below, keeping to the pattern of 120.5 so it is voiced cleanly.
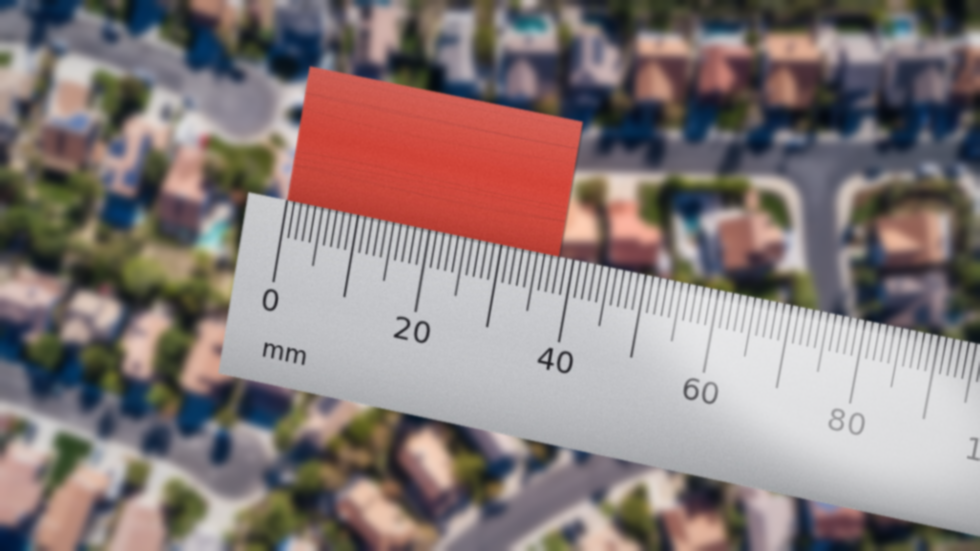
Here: 38
